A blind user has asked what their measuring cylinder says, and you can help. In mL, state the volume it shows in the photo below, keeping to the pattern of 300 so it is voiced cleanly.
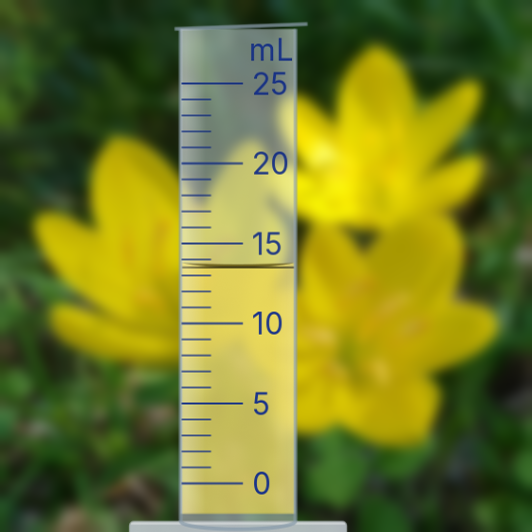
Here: 13.5
